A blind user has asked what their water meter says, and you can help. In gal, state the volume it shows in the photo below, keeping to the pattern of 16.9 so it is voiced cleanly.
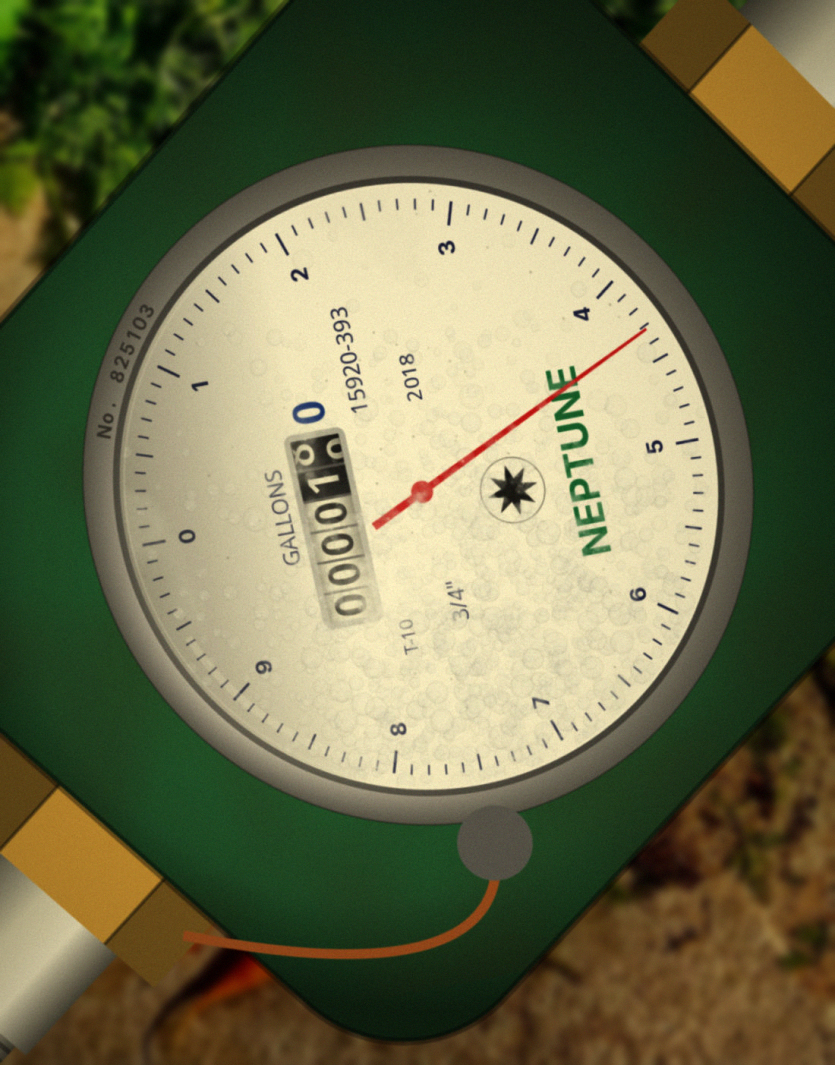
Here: 184.3
